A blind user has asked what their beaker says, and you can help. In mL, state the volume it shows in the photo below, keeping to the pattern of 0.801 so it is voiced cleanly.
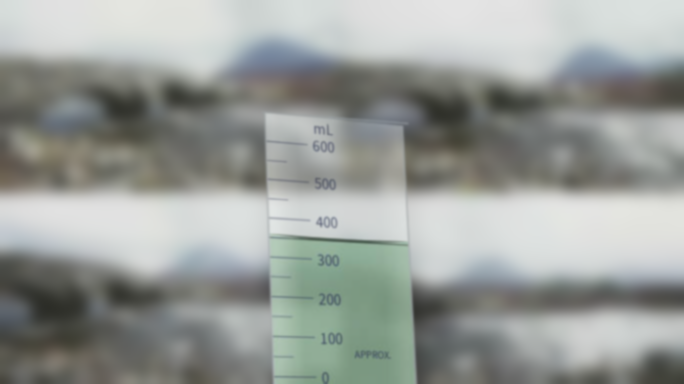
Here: 350
